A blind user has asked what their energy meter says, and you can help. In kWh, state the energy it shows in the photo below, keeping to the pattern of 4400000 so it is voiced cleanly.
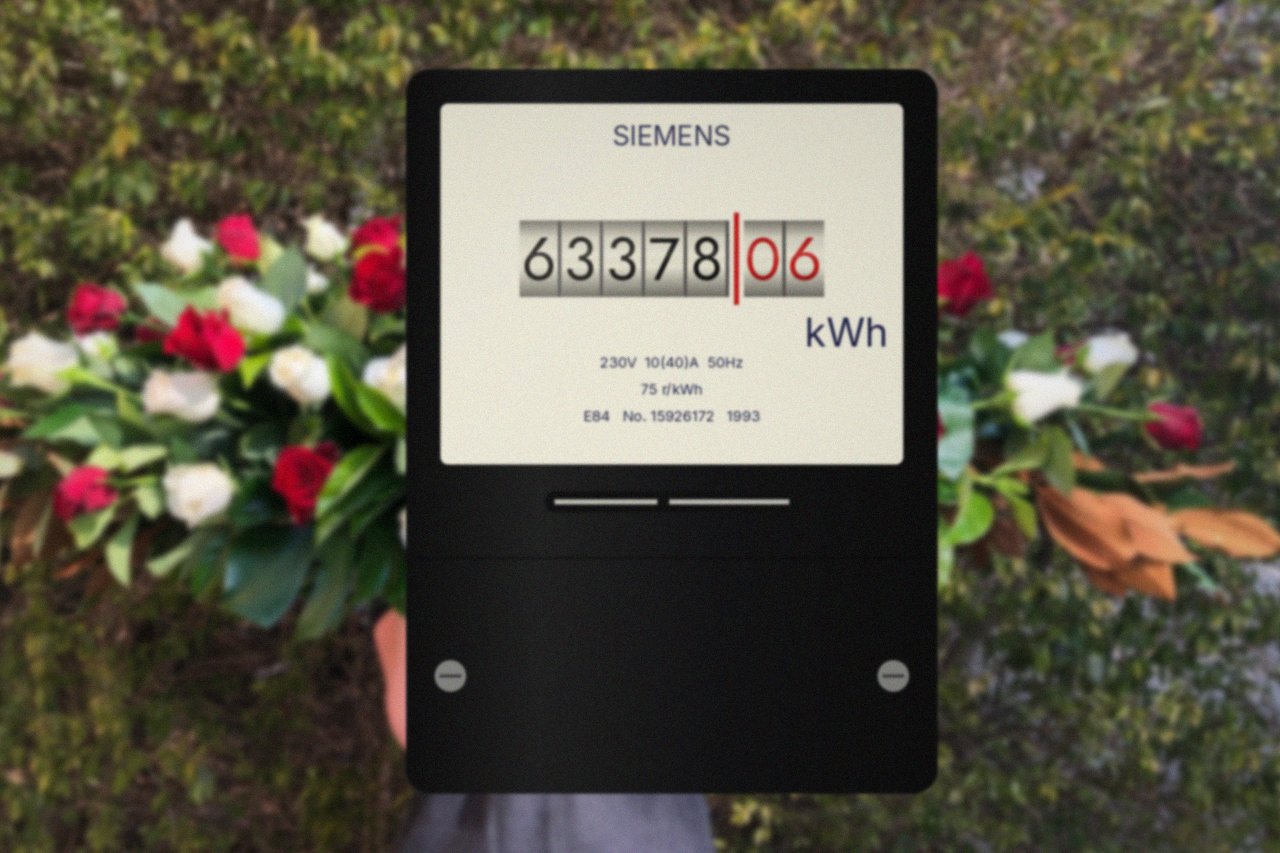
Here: 63378.06
